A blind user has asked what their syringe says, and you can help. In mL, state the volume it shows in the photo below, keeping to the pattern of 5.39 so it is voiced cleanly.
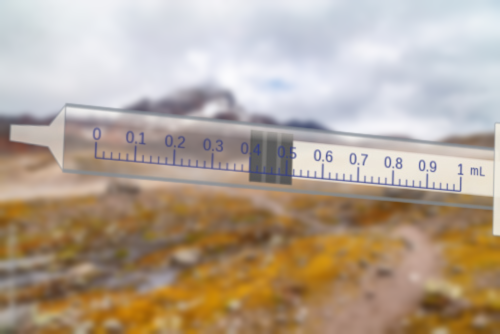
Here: 0.4
